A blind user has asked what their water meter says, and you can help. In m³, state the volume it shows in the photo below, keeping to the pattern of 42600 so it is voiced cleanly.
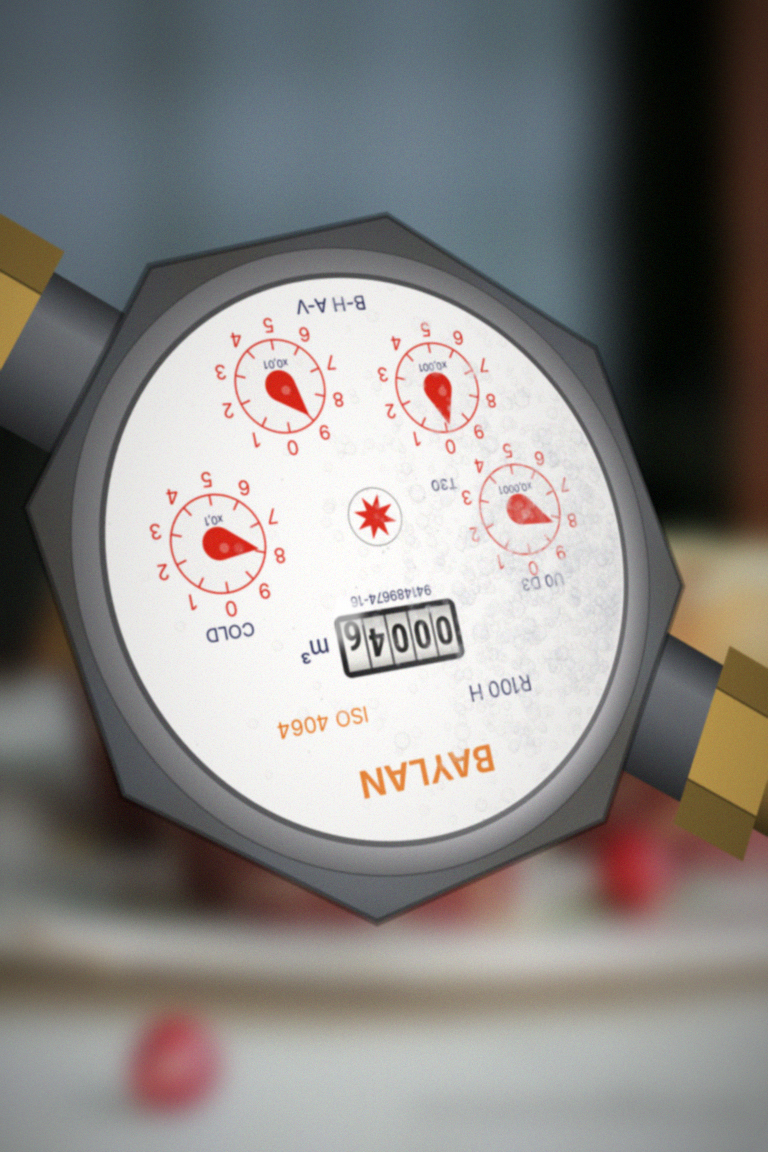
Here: 45.7898
